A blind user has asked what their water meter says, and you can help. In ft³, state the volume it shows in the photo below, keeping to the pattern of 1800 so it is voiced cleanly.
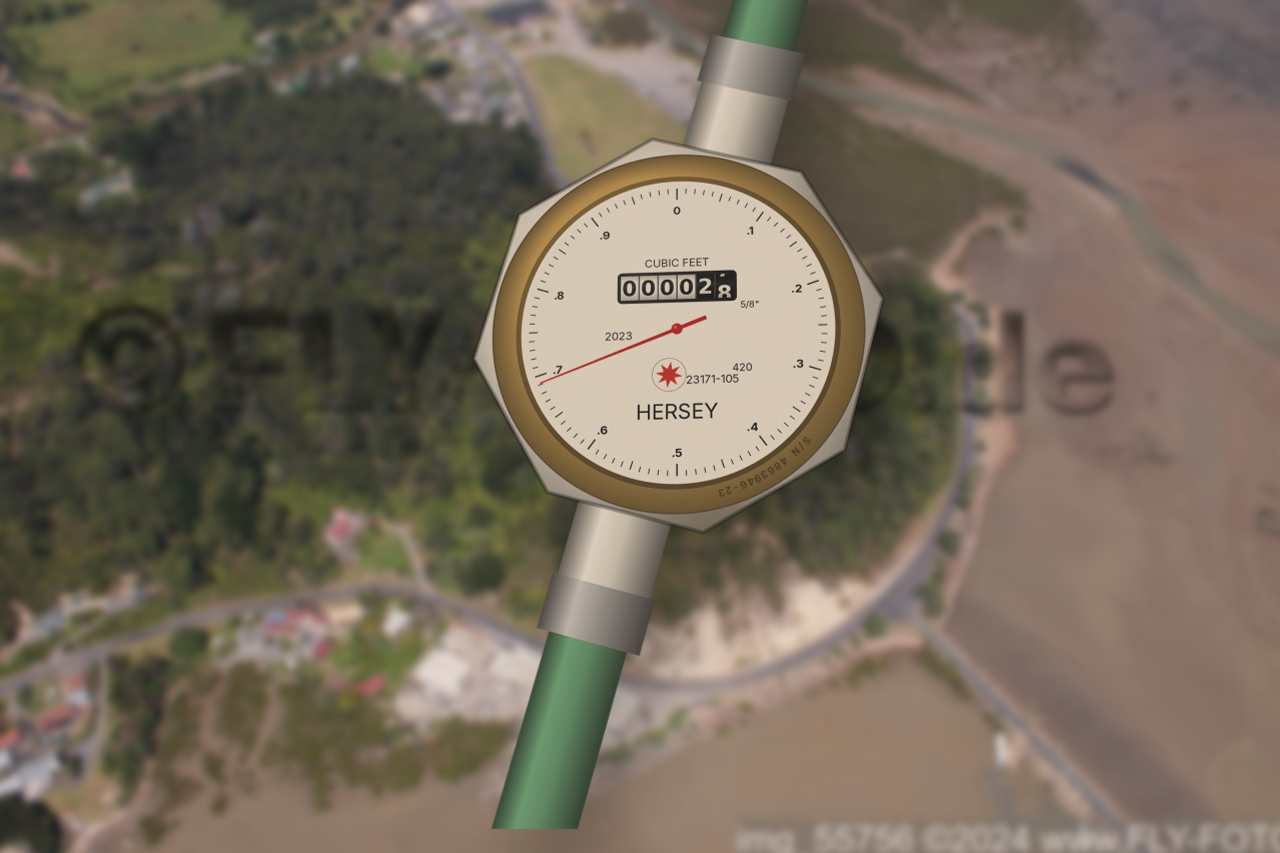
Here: 27.69
